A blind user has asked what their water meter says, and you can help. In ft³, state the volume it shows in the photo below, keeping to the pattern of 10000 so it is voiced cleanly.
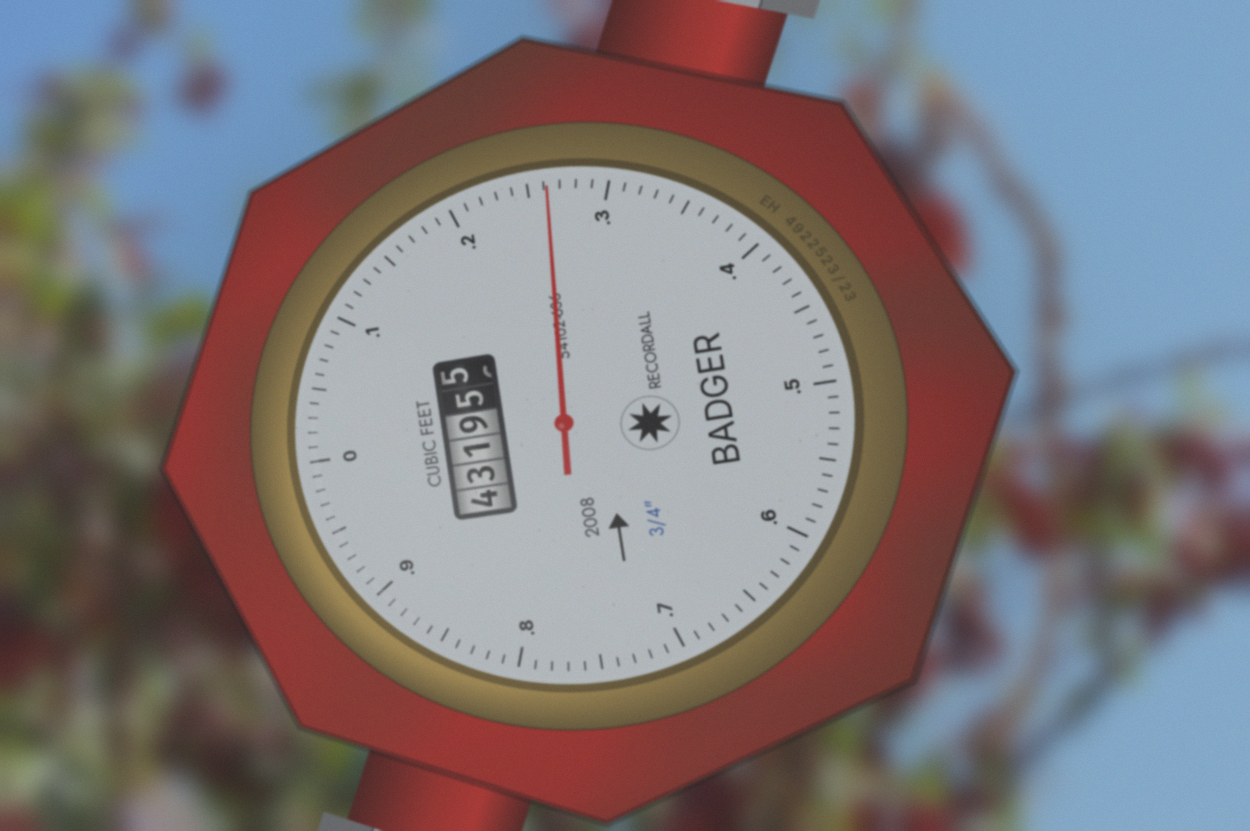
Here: 431955.26
